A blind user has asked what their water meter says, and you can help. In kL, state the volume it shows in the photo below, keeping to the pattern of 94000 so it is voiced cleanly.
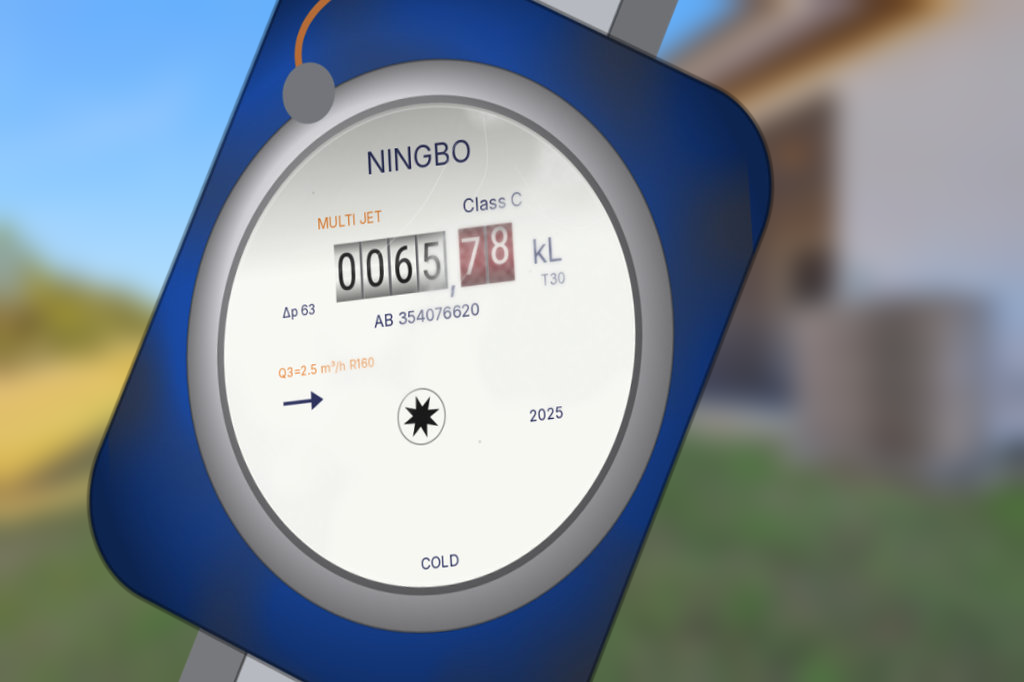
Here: 65.78
